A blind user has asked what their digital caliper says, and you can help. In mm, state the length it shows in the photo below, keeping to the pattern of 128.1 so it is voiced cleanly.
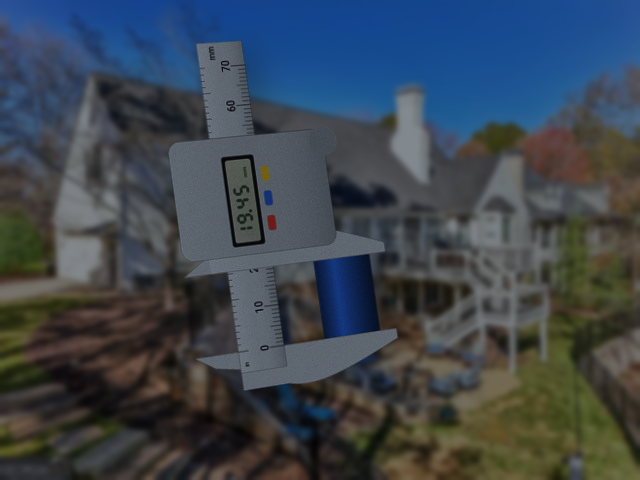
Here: 19.45
